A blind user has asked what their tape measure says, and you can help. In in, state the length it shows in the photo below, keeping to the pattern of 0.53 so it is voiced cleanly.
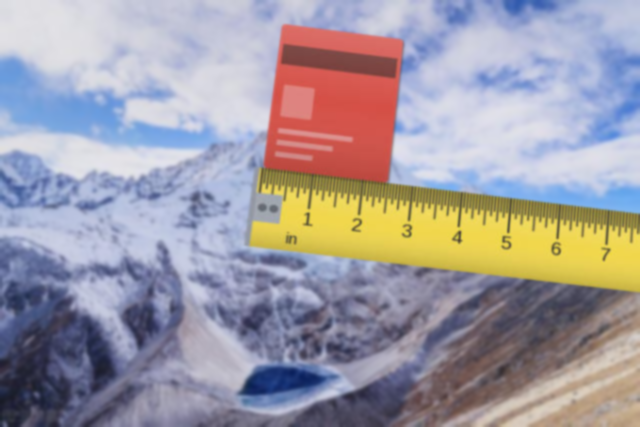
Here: 2.5
